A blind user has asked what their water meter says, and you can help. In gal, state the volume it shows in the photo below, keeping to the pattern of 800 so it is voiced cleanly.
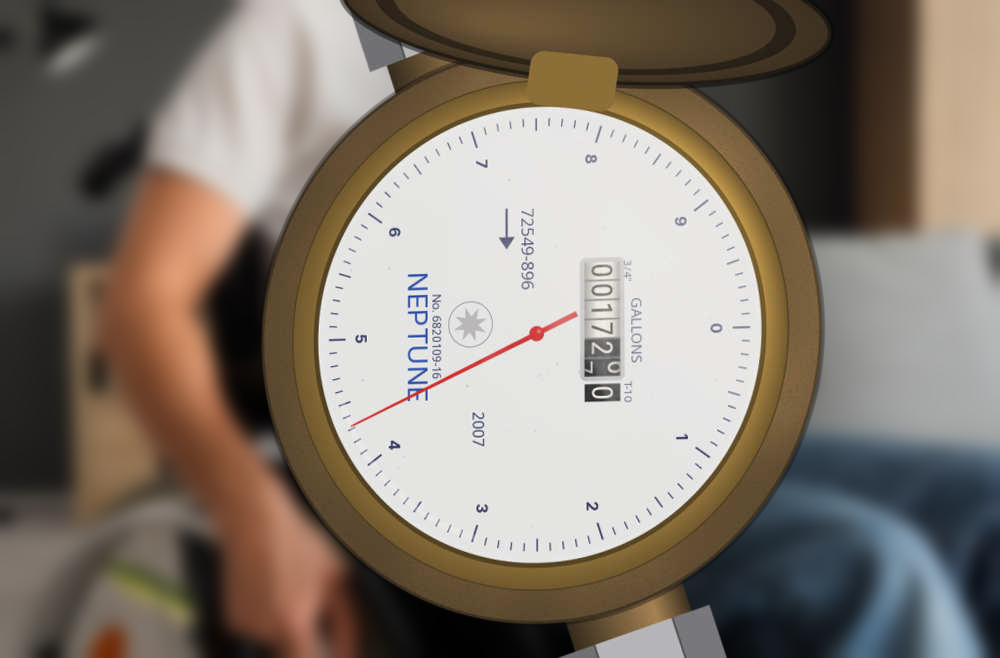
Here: 17264.3
